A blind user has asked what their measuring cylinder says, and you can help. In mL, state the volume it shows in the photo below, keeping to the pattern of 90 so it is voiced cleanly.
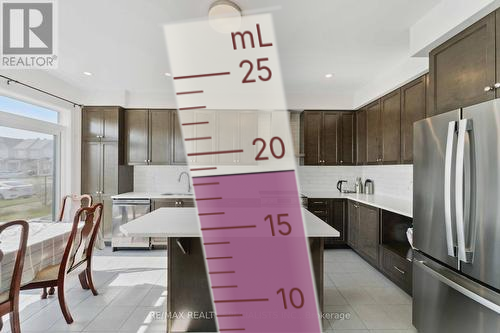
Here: 18.5
